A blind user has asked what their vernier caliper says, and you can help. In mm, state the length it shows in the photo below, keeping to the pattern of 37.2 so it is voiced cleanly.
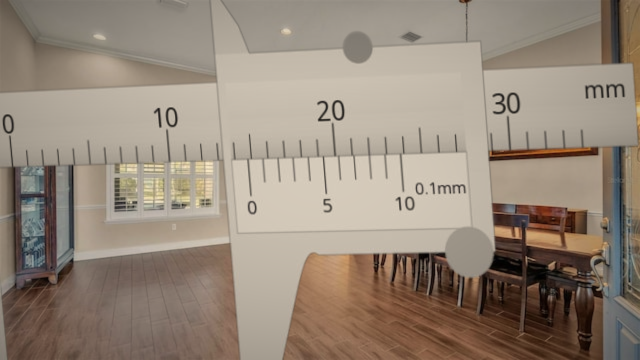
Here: 14.8
